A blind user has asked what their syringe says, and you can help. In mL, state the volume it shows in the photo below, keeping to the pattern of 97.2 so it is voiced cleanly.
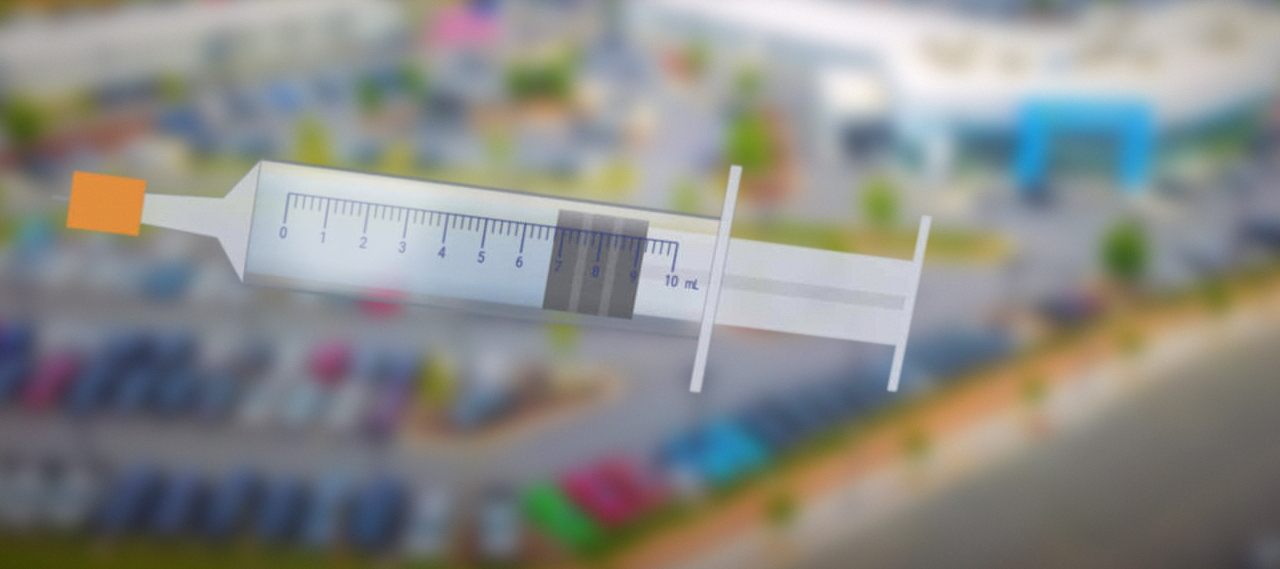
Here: 6.8
